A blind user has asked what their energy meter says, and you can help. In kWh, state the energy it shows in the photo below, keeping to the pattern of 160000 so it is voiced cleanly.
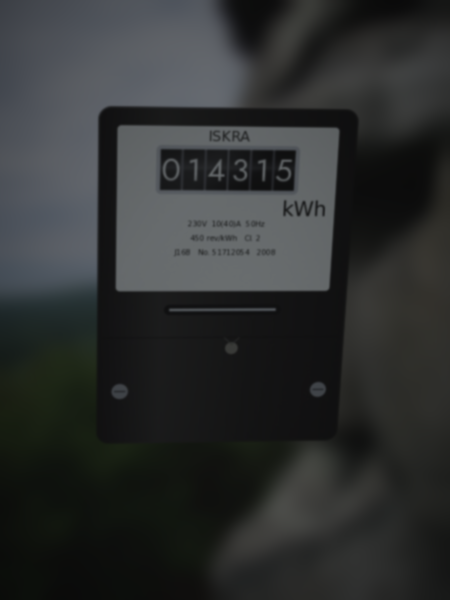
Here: 14315
